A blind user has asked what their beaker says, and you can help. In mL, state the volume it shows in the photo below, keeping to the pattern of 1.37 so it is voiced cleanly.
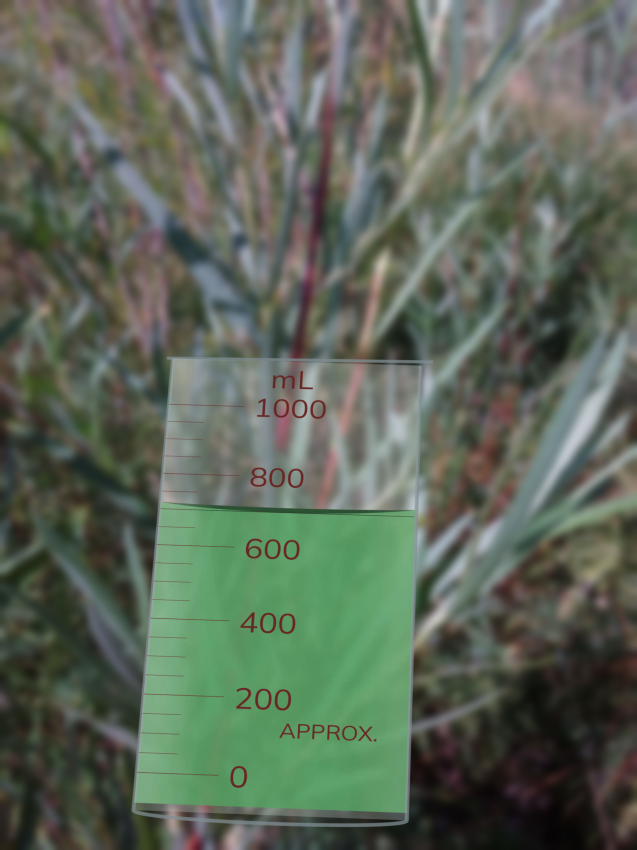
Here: 700
